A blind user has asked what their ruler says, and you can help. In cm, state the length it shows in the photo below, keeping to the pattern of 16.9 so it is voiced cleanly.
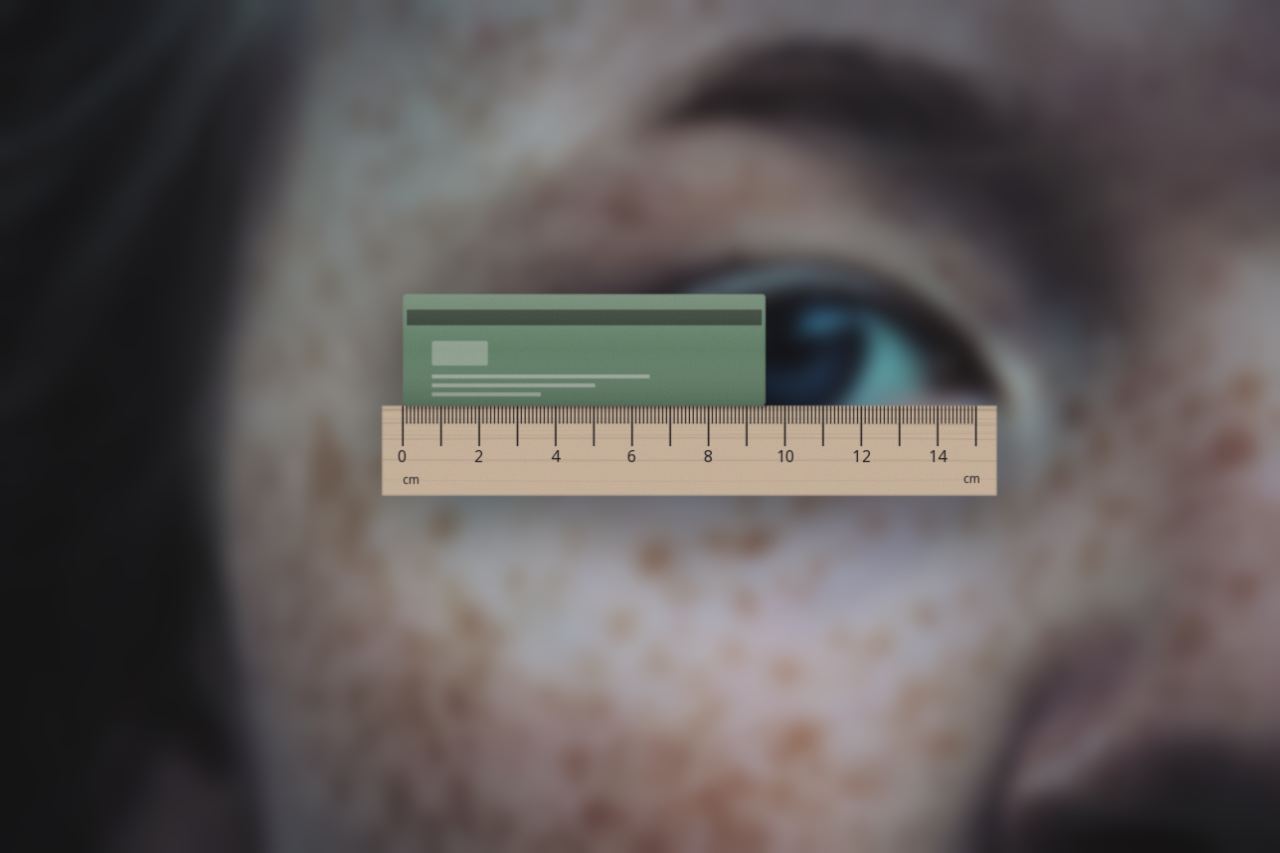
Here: 9.5
